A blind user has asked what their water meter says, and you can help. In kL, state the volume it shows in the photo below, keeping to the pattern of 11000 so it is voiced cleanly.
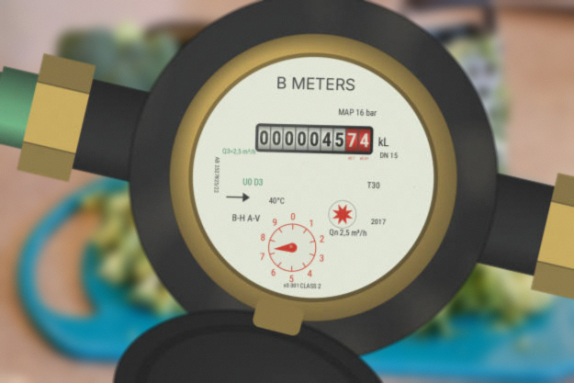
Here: 45.747
